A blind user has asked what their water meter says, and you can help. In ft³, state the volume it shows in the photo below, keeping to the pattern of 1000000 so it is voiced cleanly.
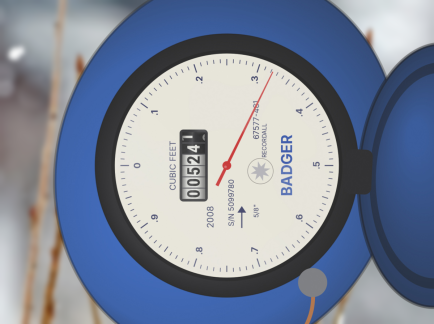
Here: 5241.32
